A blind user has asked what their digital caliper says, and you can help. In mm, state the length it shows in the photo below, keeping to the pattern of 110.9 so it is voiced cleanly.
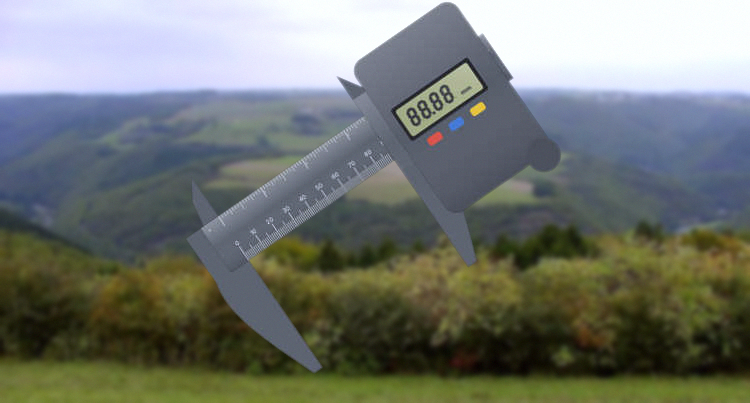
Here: 88.88
